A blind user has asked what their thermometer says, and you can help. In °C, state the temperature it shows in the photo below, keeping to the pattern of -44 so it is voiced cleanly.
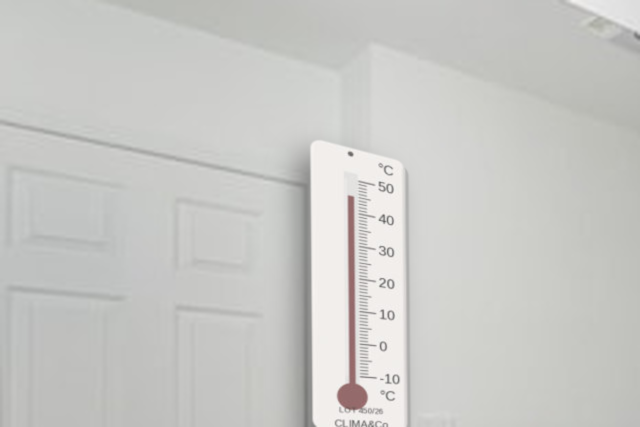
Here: 45
